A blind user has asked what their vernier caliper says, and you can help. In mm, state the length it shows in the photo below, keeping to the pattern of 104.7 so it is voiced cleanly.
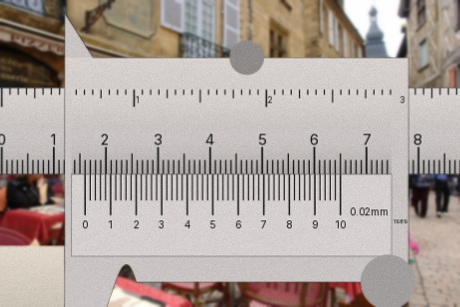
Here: 16.0
